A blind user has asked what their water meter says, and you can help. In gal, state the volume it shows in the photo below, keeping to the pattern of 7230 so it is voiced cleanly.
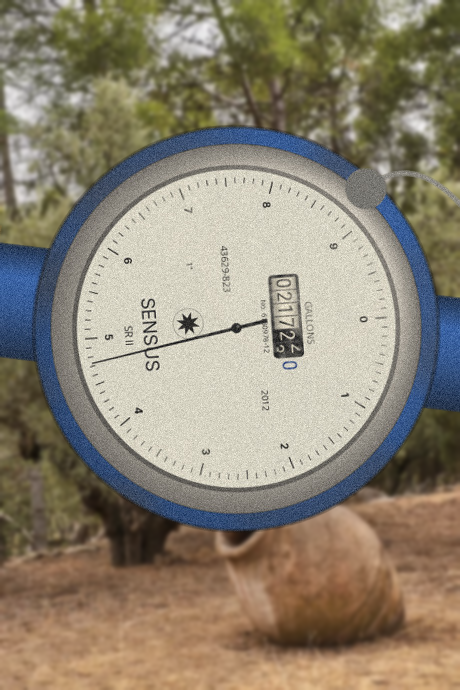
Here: 217224.7
